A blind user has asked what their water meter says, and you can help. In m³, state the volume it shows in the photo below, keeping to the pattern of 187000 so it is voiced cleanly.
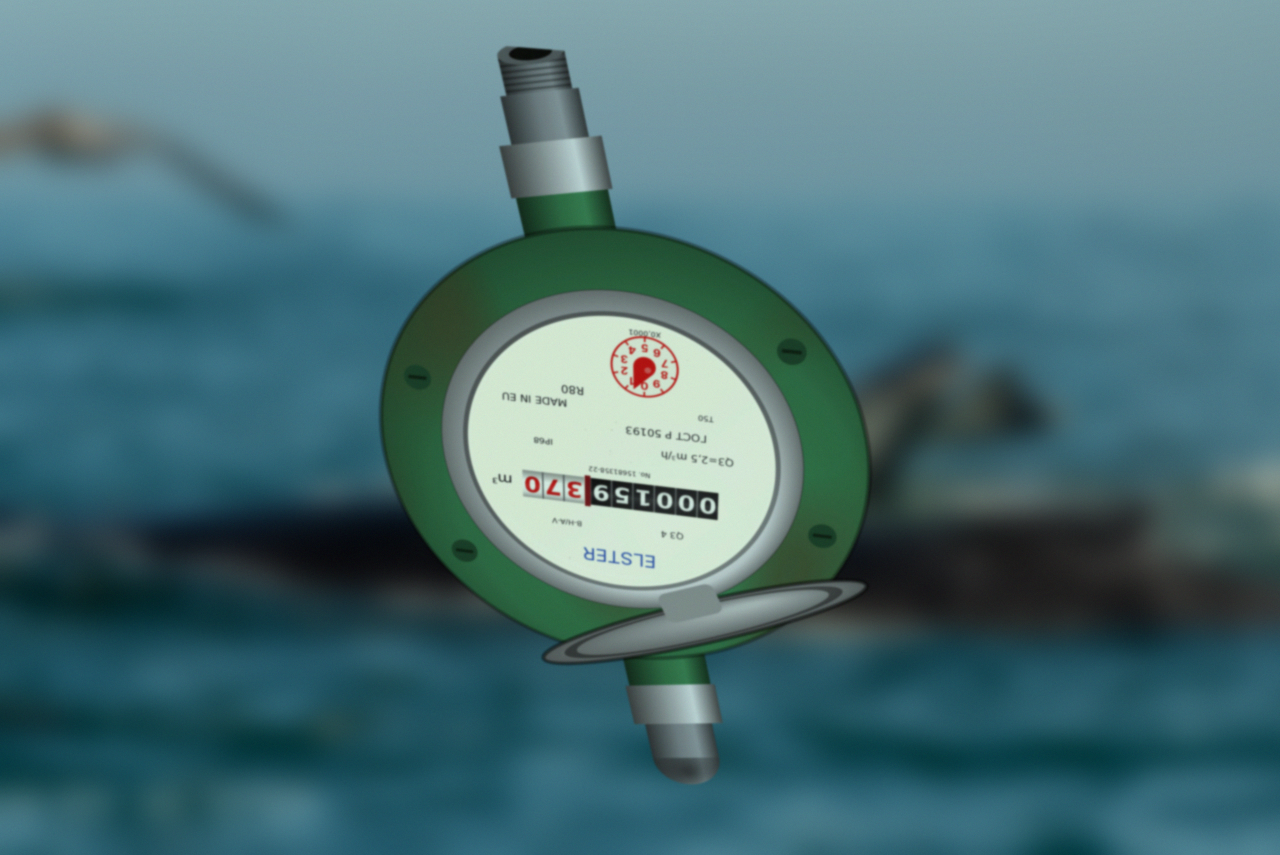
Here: 159.3700
